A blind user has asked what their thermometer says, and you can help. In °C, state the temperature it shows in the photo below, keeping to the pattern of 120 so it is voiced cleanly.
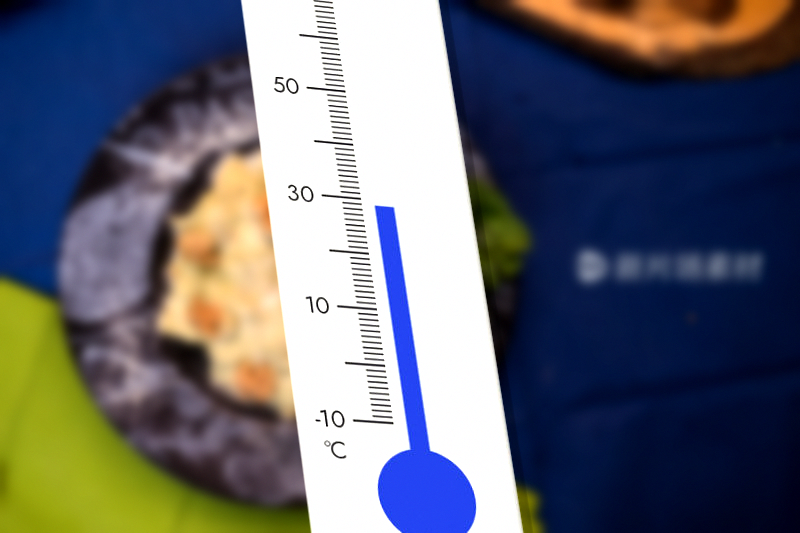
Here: 29
